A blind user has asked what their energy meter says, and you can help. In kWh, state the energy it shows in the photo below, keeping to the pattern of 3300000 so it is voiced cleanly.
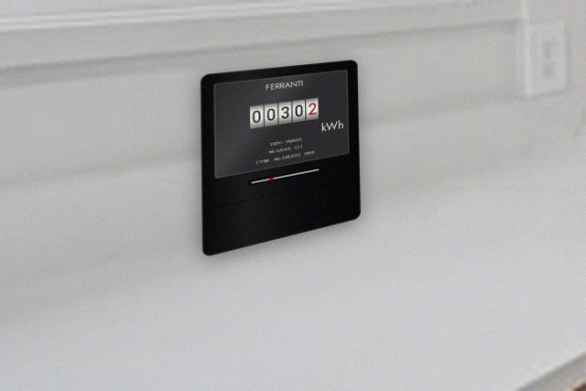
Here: 30.2
